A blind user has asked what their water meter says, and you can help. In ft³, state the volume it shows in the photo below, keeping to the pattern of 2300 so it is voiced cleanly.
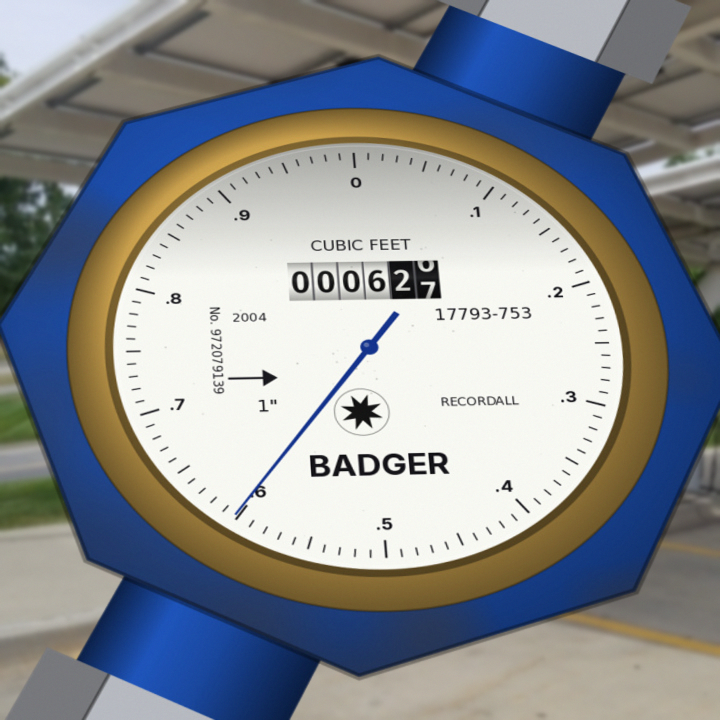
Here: 626.60
